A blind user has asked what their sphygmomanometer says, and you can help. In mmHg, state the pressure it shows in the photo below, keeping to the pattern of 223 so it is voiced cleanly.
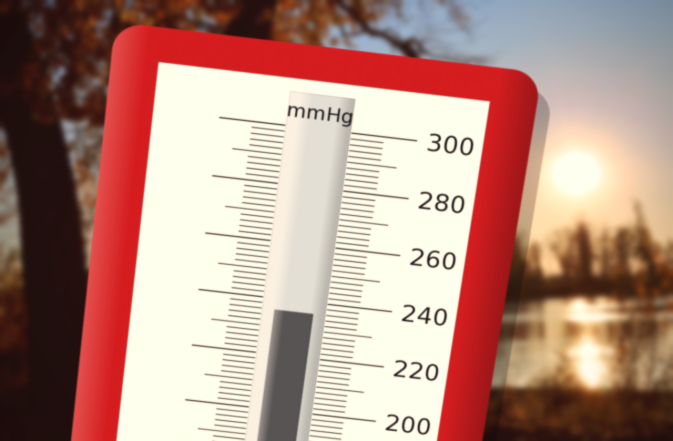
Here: 236
